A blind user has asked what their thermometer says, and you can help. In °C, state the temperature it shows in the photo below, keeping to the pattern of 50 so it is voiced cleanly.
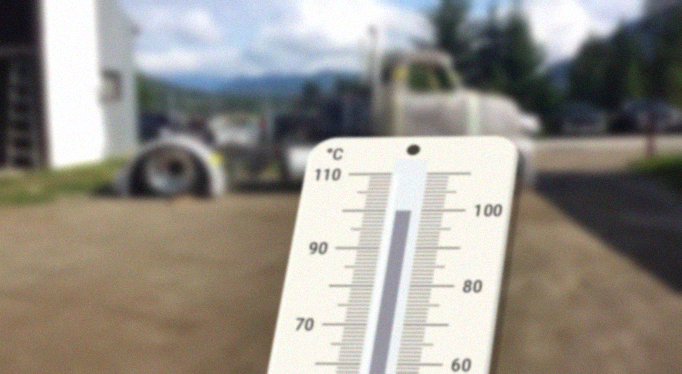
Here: 100
